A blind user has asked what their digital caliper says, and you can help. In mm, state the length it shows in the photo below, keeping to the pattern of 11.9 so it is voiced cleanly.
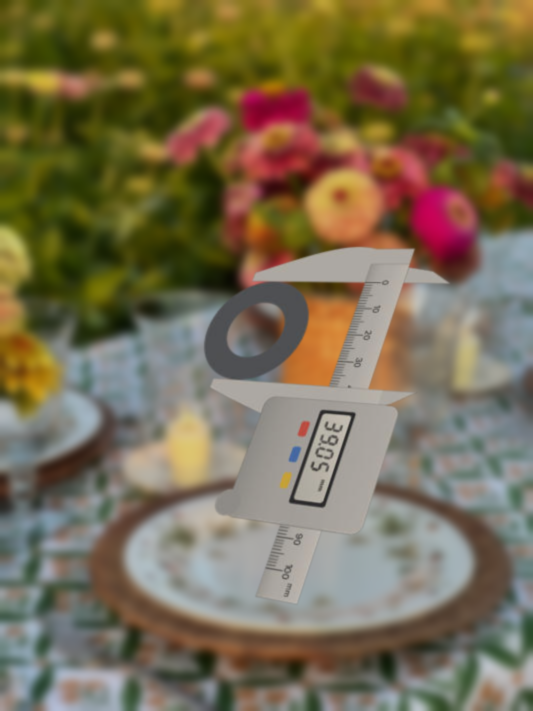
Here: 39.05
